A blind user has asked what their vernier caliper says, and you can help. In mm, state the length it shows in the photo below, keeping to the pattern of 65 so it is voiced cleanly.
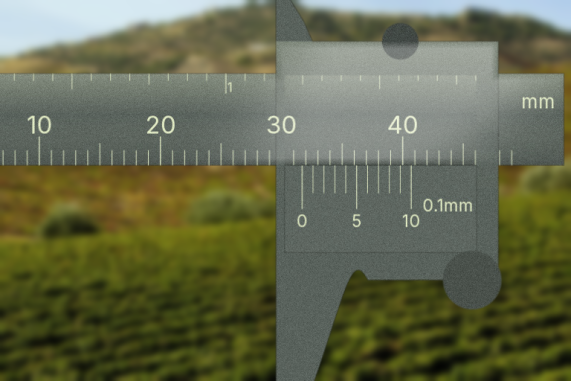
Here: 31.7
